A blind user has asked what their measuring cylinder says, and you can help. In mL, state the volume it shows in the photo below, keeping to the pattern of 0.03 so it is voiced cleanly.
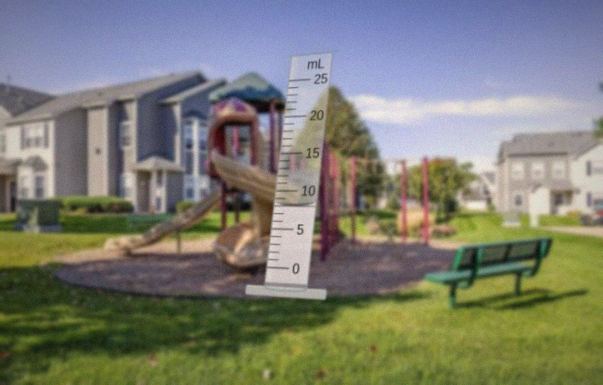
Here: 8
